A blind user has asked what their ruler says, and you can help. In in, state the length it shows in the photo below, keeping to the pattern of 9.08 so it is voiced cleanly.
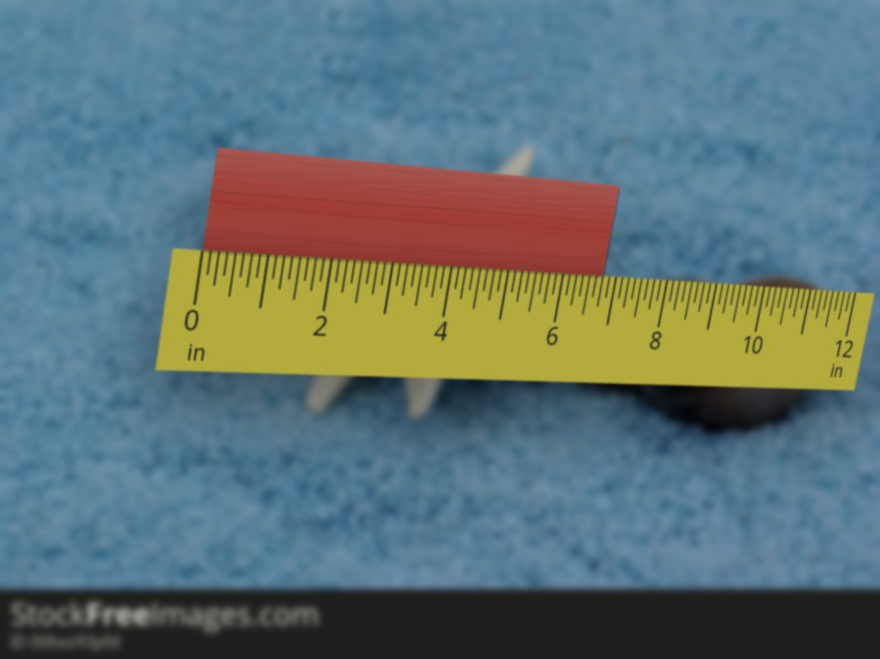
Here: 6.75
